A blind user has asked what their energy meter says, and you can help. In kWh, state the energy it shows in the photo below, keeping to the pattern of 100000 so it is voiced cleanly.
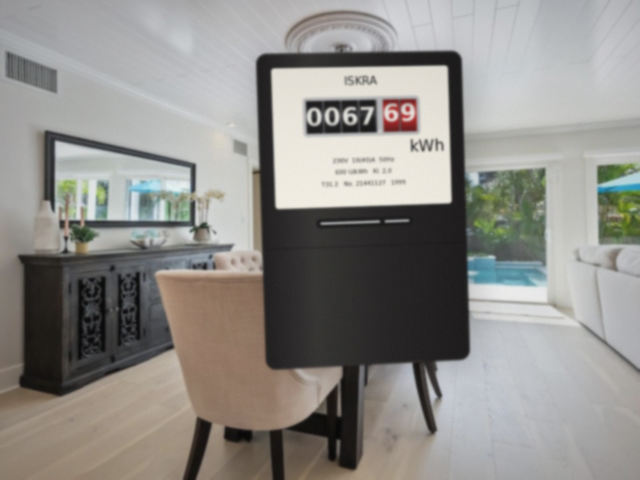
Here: 67.69
